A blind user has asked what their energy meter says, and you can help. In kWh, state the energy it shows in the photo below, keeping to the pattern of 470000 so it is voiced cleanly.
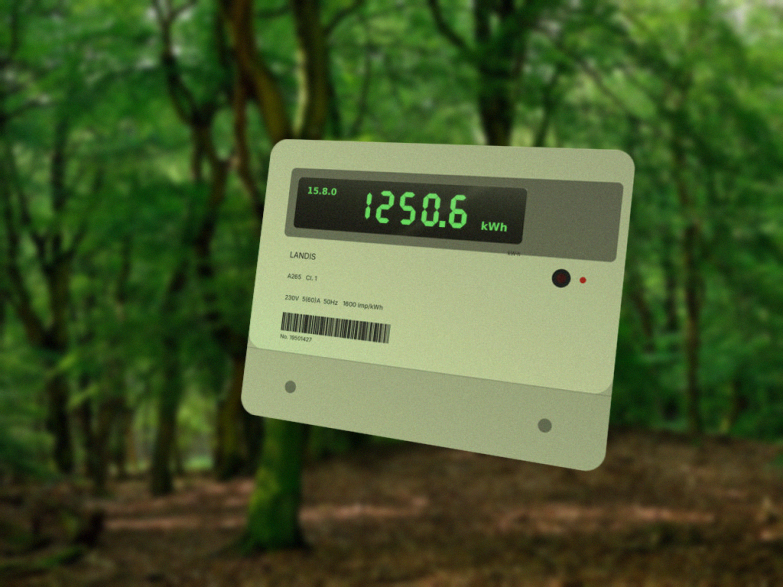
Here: 1250.6
